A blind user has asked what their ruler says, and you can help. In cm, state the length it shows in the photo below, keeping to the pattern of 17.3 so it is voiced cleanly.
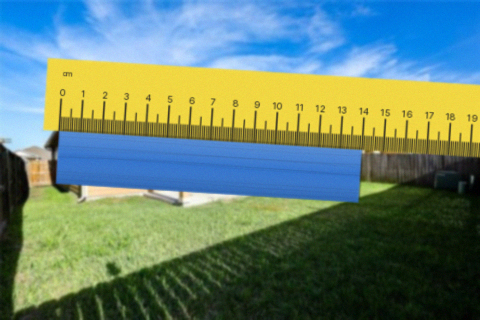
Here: 14
